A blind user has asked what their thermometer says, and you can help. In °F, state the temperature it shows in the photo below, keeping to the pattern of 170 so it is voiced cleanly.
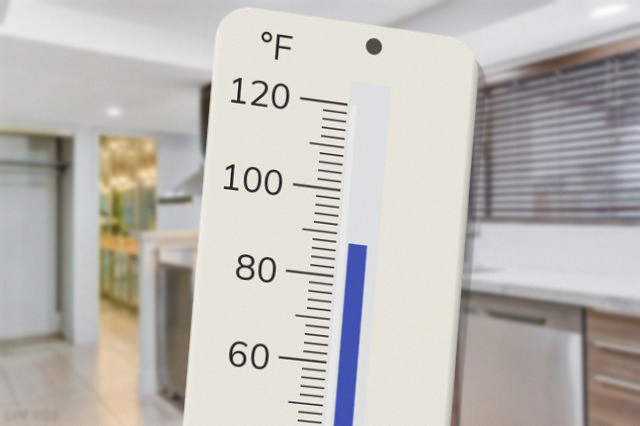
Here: 88
